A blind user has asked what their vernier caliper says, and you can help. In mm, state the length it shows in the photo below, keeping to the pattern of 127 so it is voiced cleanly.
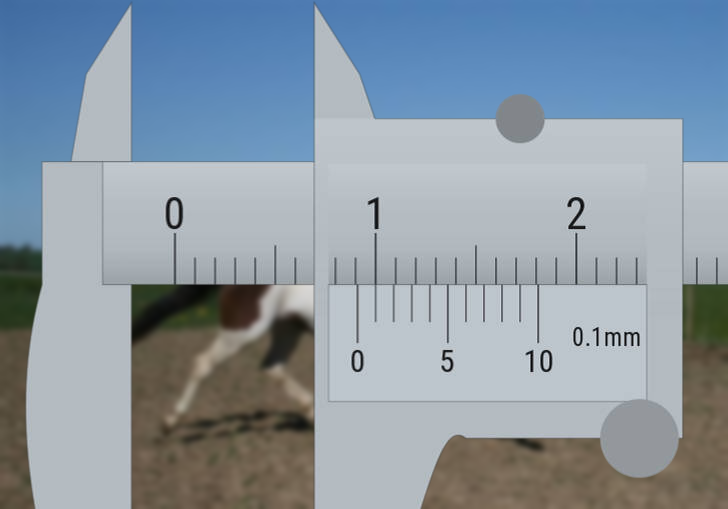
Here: 9.1
